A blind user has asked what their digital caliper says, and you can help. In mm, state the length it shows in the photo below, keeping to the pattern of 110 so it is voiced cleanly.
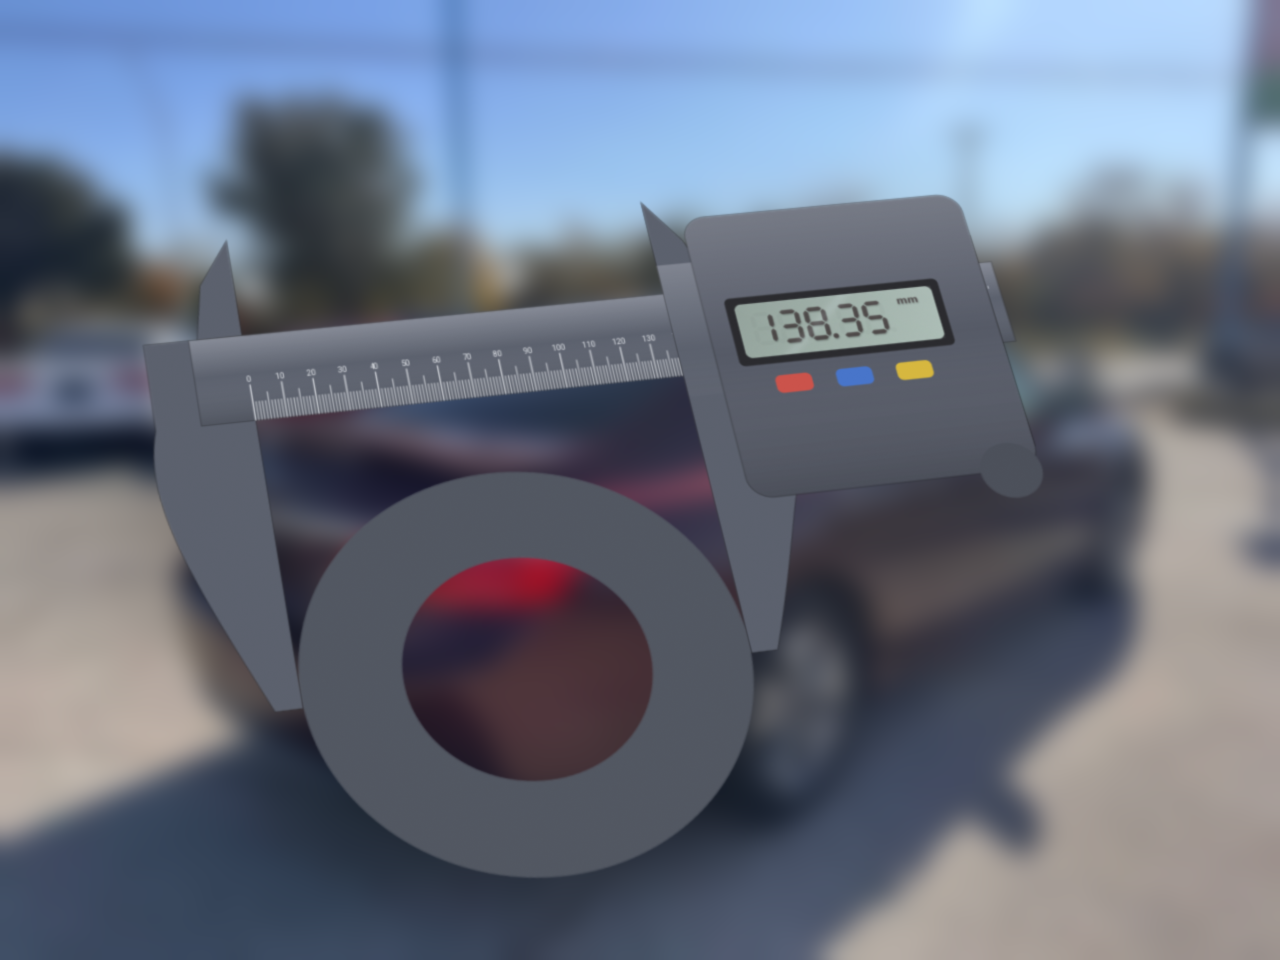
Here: 138.35
